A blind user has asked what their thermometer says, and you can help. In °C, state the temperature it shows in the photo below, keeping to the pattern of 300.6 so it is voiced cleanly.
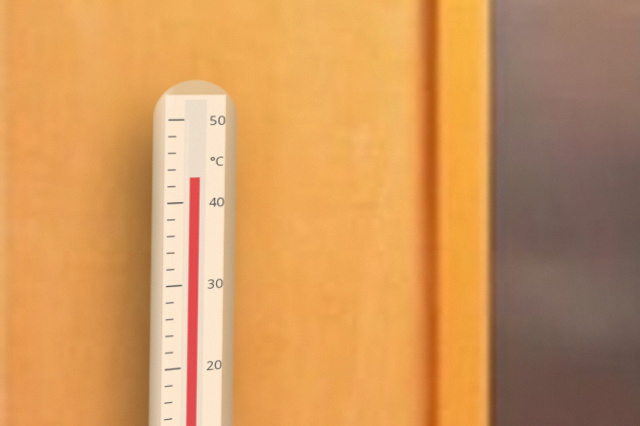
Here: 43
